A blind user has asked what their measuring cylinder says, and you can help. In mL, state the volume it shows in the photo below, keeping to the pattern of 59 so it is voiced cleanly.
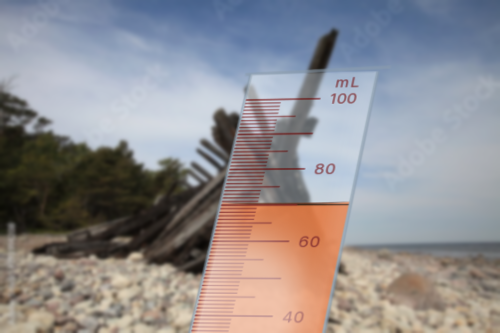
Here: 70
